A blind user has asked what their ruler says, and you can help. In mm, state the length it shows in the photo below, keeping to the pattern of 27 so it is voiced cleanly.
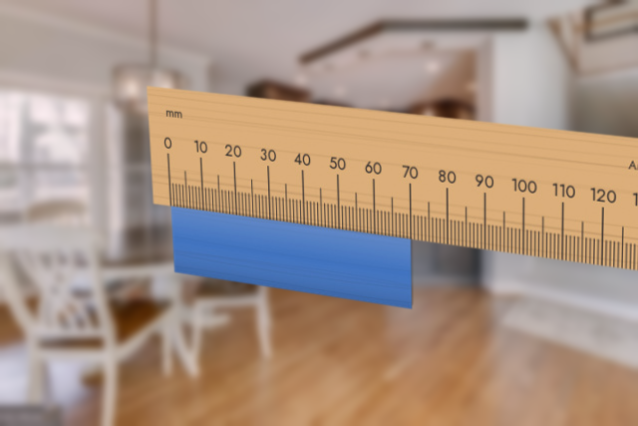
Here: 70
